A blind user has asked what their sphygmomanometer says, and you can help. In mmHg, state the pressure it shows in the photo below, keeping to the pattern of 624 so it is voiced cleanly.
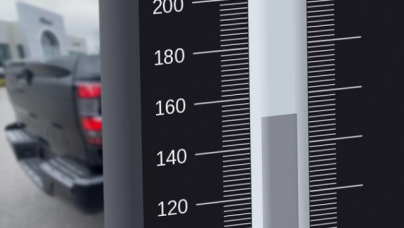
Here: 152
